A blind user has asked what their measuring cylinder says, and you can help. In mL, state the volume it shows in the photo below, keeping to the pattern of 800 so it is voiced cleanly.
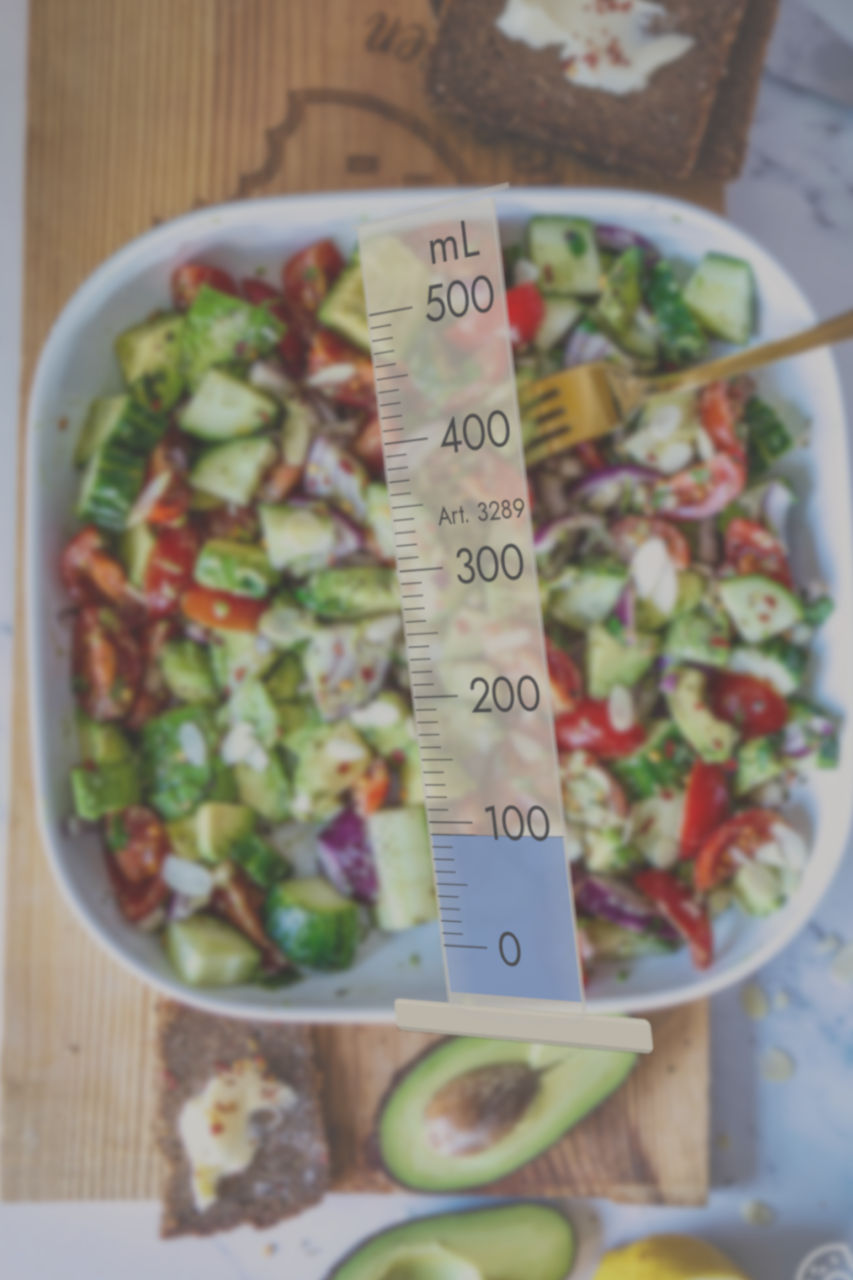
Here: 90
